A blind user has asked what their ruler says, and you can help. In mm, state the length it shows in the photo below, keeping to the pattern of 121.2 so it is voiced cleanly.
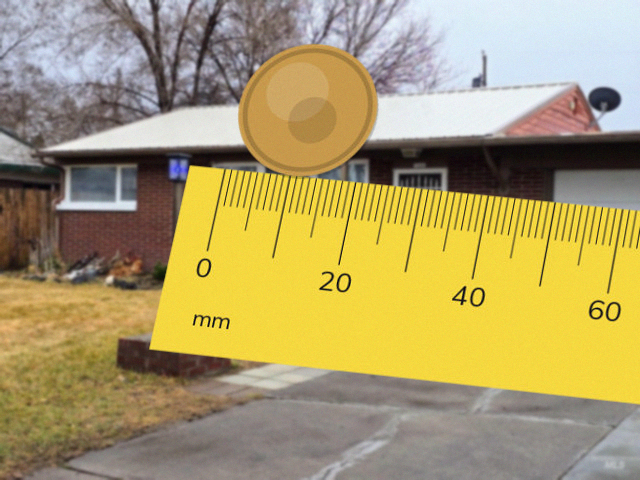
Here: 21
